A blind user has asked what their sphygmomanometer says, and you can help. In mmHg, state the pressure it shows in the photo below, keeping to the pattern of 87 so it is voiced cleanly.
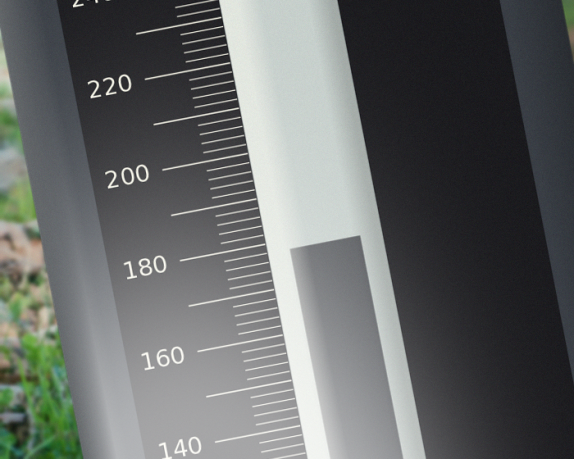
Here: 178
